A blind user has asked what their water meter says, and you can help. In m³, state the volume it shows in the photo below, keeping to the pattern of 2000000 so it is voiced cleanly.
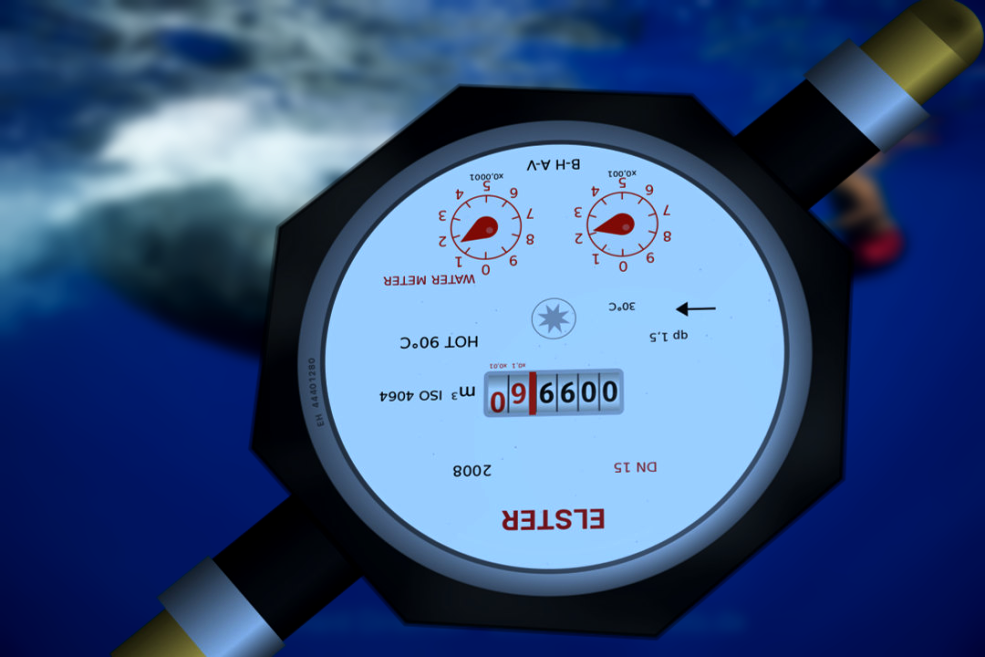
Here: 99.6021
